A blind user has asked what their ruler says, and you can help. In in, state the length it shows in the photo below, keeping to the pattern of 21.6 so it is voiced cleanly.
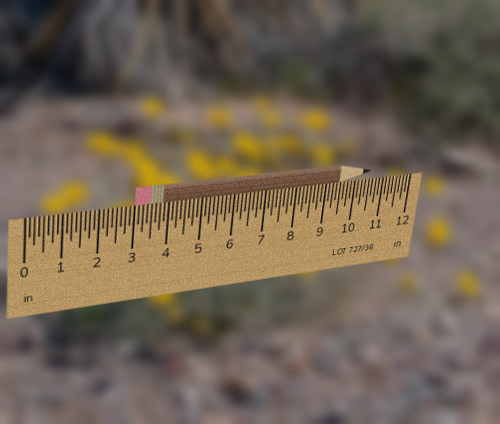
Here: 7.5
